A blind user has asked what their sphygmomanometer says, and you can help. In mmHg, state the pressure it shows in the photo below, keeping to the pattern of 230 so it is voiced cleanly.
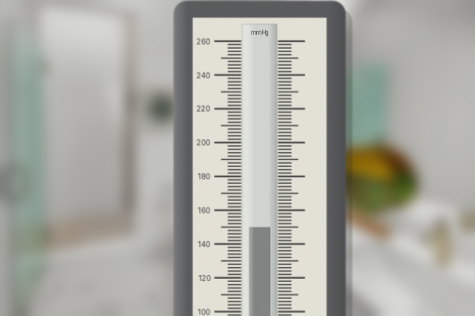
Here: 150
